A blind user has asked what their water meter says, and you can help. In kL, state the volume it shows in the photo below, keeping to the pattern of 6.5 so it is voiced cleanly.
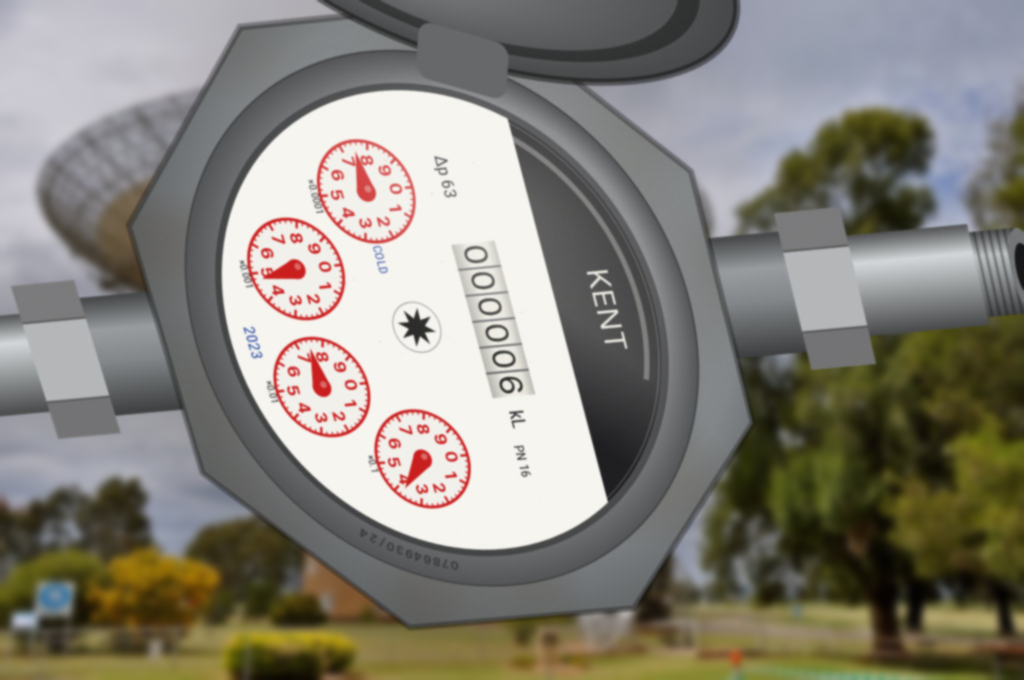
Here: 6.3747
